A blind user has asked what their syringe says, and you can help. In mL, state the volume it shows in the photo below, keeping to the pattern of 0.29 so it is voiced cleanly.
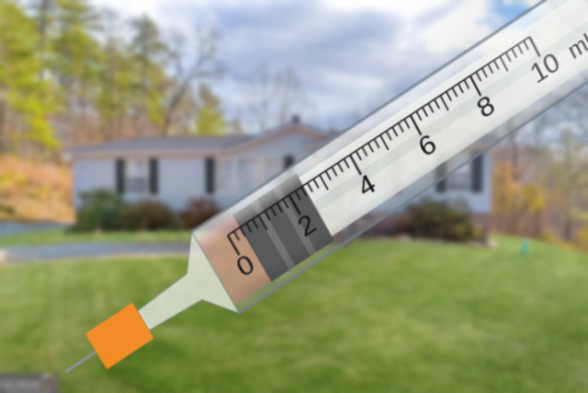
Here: 0.4
